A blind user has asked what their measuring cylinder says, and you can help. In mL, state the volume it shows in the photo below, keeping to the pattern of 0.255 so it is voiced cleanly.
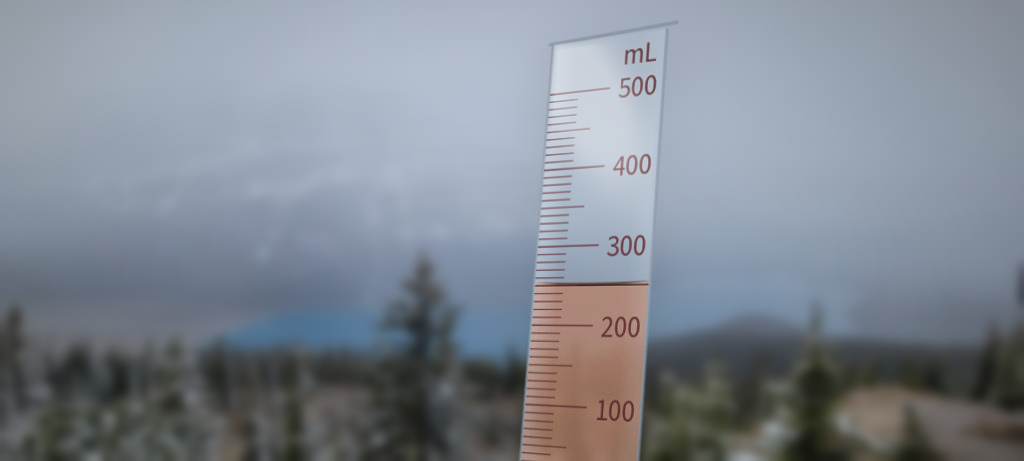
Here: 250
